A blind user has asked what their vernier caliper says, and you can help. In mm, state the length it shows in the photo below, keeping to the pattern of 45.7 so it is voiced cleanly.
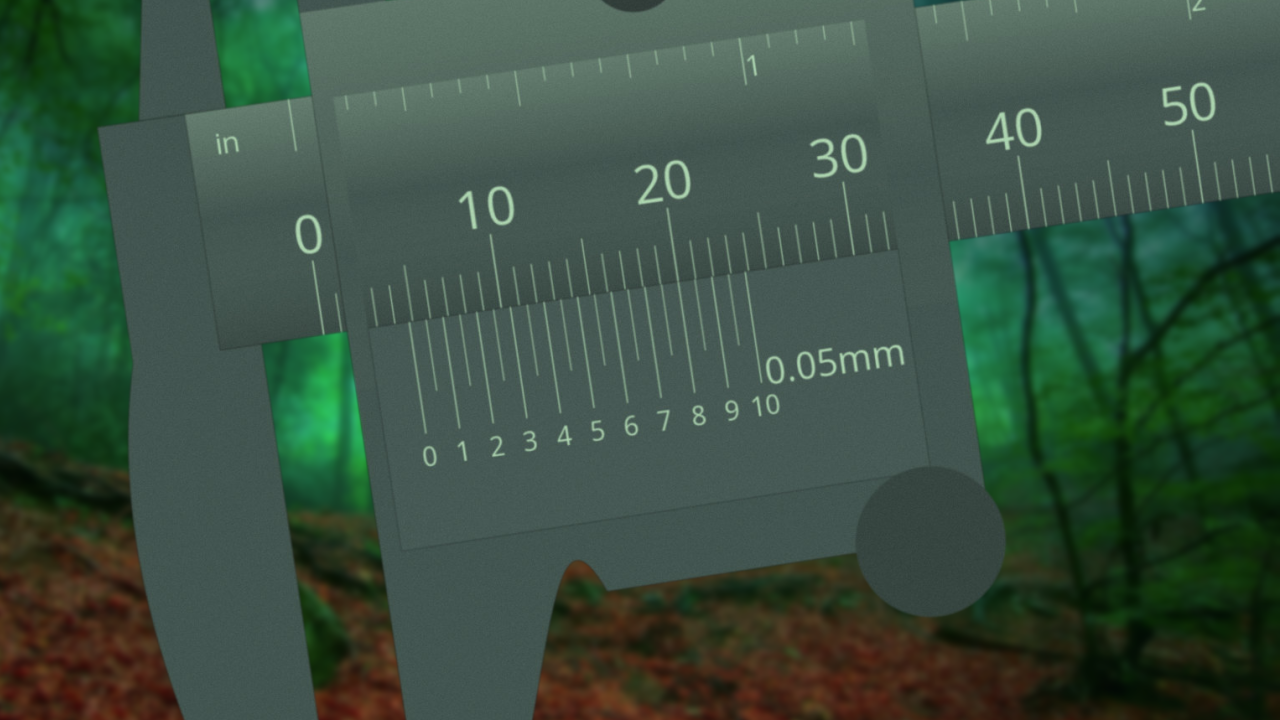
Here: 4.8
